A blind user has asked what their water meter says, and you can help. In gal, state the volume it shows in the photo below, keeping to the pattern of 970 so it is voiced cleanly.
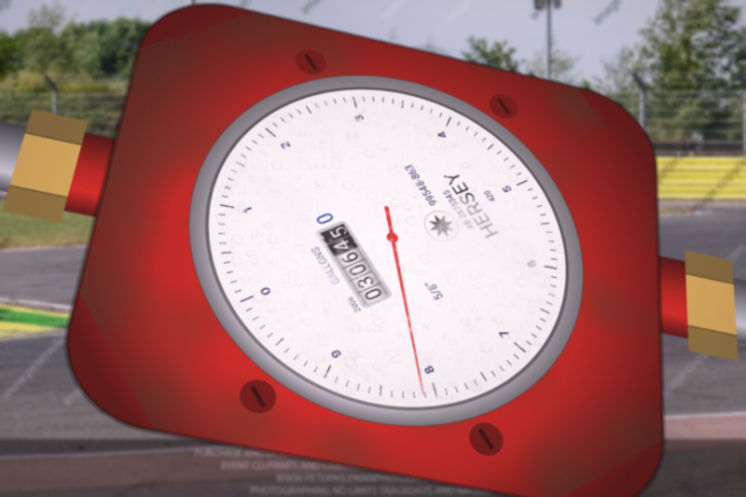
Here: 306448.1
